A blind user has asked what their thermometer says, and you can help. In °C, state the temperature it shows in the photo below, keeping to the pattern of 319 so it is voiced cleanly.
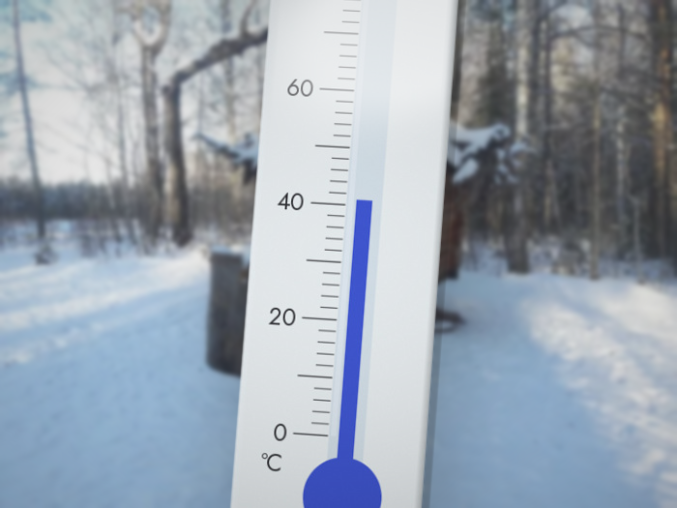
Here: 41
